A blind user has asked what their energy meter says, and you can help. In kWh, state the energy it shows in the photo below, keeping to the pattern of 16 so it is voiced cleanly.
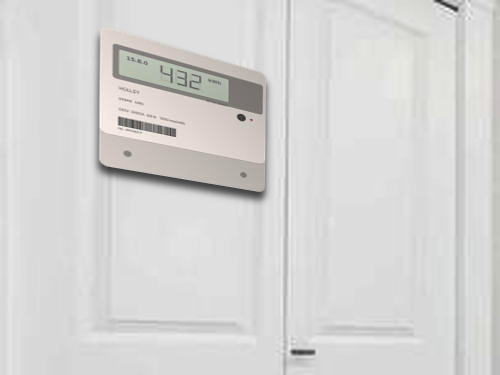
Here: 432
